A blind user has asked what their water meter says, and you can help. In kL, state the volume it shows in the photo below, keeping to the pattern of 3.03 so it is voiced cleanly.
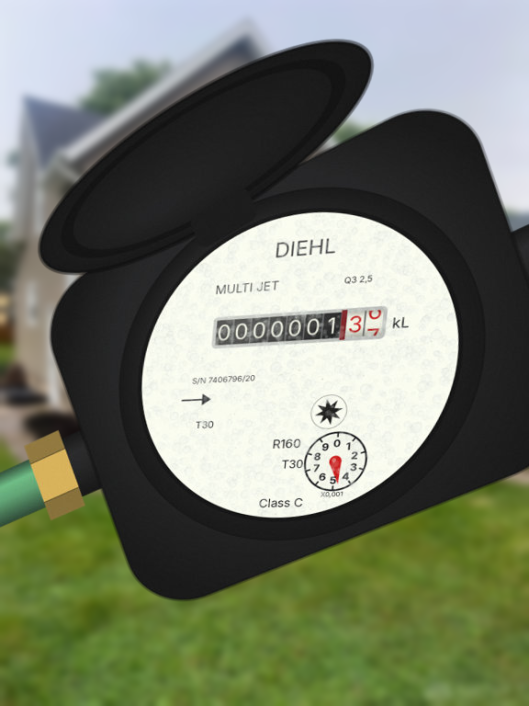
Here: 1.364
